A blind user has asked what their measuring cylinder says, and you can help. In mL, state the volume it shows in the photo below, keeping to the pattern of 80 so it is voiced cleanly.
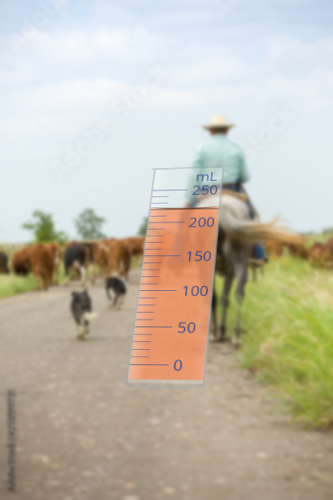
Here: 220
